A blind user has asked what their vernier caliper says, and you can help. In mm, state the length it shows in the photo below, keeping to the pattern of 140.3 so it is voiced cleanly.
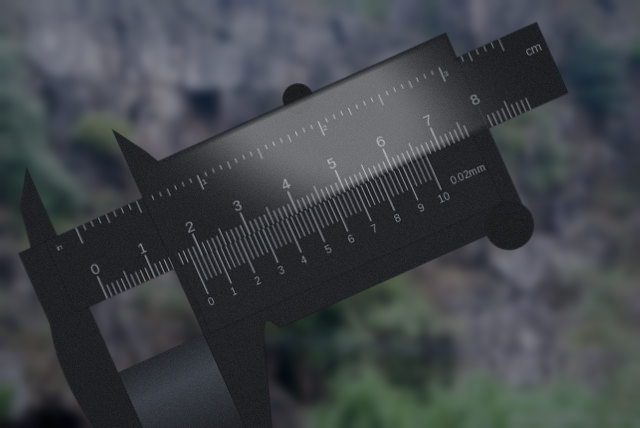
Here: 18.0
